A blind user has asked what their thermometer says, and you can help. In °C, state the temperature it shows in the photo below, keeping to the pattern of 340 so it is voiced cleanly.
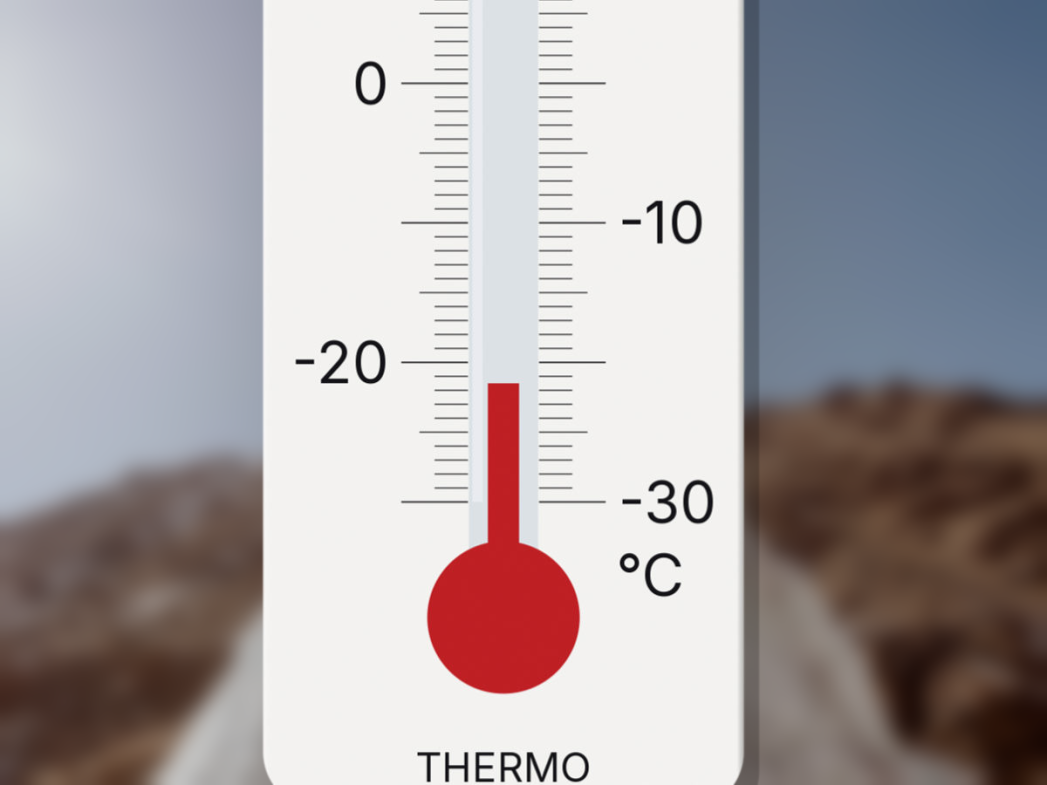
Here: -21.5
